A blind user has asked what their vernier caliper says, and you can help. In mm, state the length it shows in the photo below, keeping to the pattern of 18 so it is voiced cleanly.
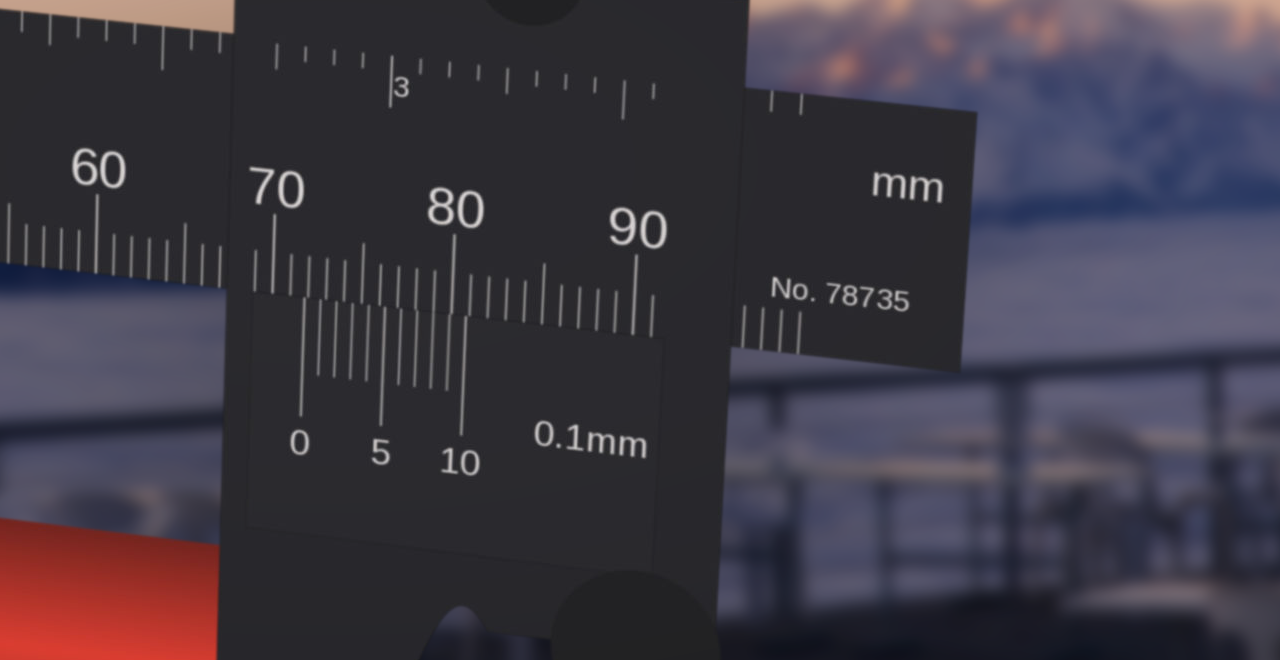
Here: 71.8
